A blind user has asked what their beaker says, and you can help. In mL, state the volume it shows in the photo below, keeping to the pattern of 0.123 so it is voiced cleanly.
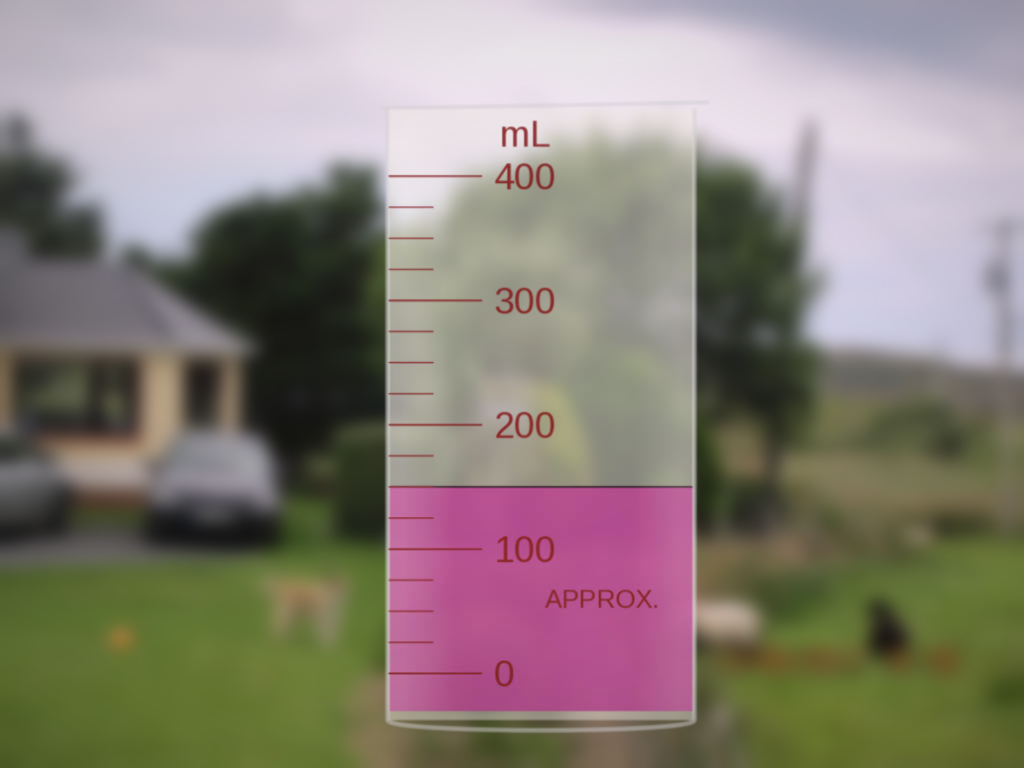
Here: 150
